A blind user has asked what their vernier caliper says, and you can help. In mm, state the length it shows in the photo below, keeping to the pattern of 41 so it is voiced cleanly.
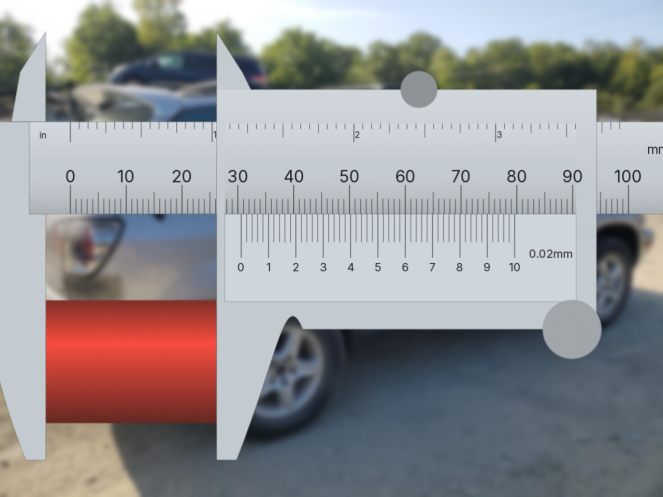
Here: 30.6
